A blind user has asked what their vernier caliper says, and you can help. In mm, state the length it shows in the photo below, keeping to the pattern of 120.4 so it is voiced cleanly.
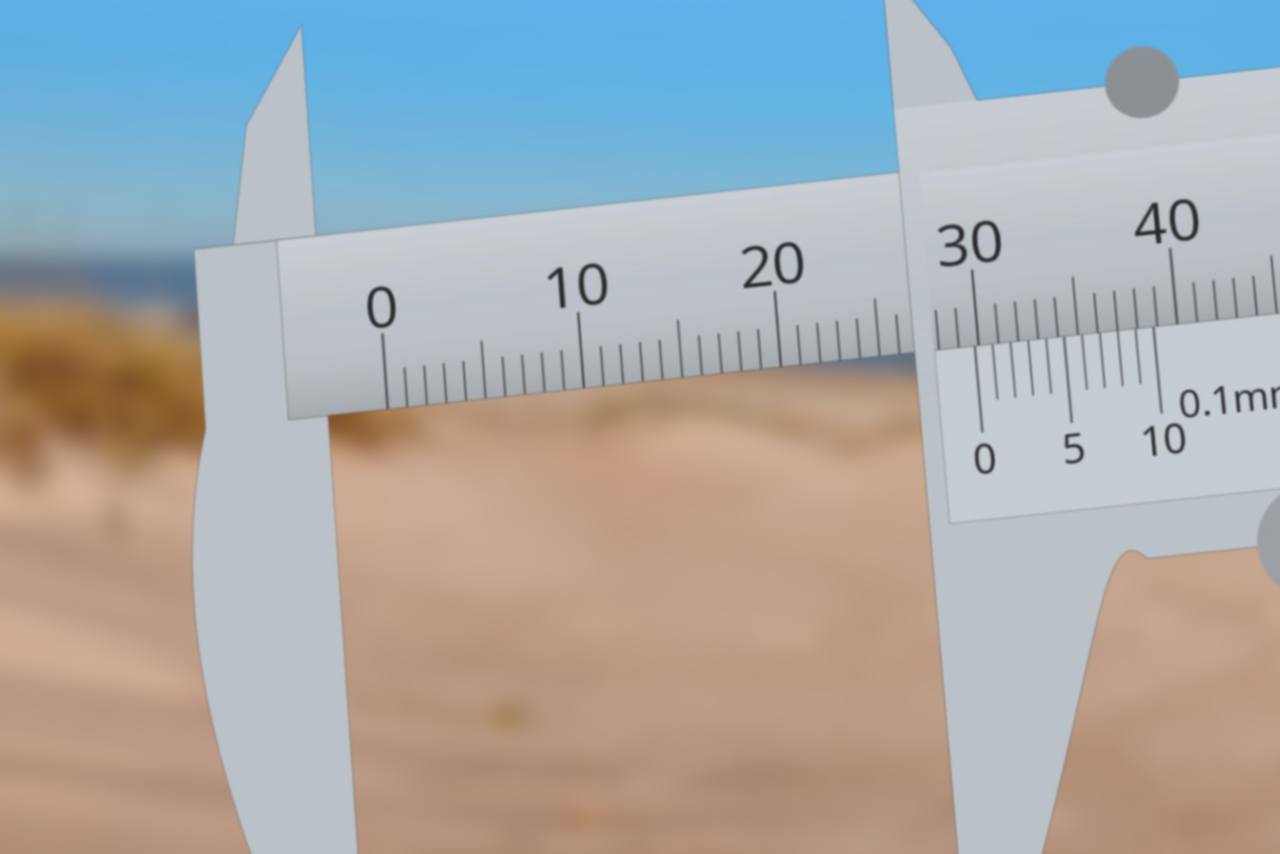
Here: 29.8
